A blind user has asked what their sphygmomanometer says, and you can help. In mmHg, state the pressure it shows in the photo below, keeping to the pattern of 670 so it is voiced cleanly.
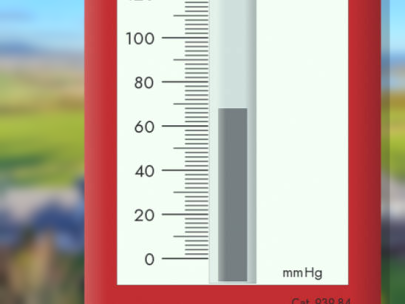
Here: 68
